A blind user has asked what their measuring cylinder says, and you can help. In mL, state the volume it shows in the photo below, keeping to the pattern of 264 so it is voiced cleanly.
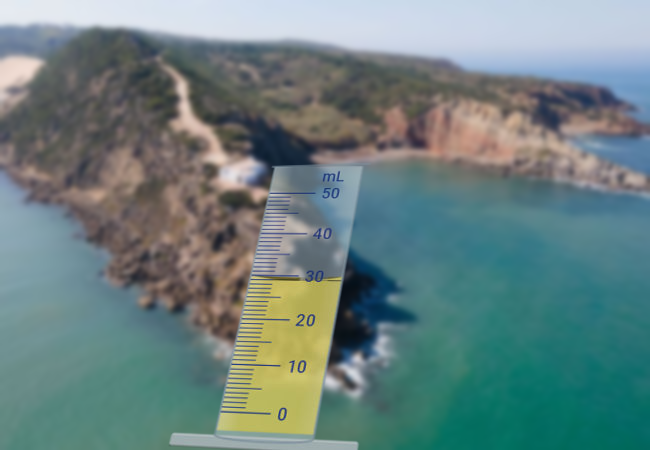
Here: 29
